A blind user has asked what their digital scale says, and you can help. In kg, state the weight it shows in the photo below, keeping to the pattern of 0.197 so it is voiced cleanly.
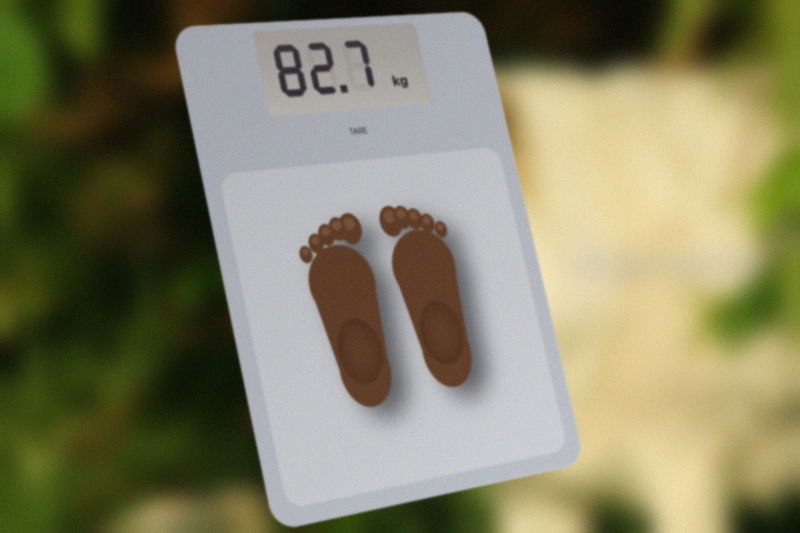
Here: 82.7
